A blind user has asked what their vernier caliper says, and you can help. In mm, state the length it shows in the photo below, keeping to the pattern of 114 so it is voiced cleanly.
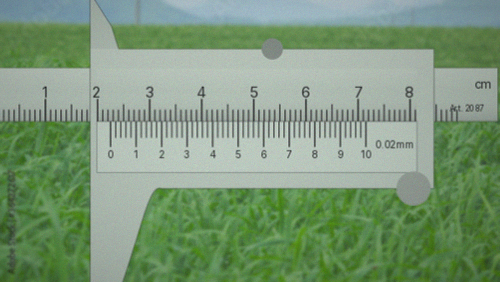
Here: 22.5
